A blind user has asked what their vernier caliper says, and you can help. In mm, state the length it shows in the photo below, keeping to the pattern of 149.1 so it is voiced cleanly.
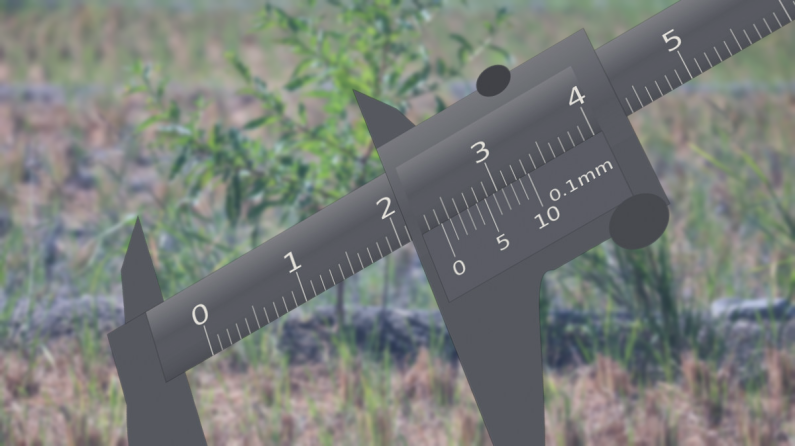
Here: 24.2
